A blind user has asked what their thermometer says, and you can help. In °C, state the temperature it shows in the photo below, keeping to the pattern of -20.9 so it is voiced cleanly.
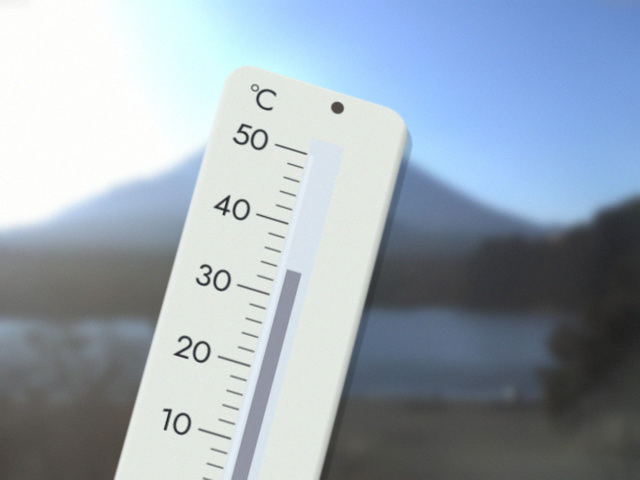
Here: 34
